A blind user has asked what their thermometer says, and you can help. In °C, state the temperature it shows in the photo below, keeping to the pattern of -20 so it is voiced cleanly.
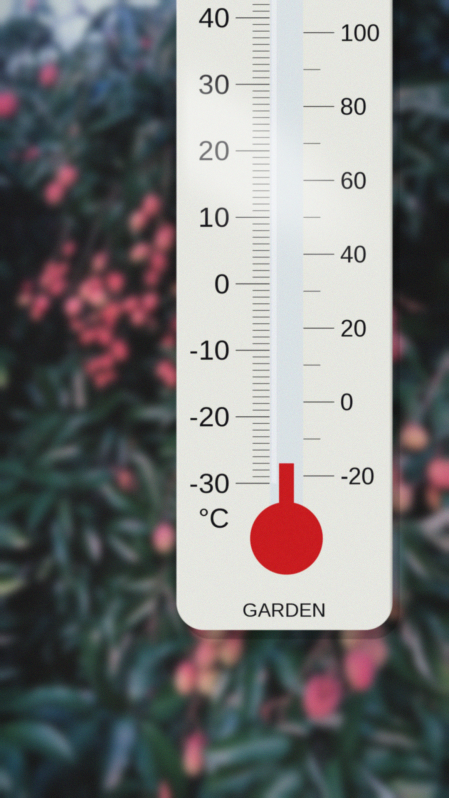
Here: -27
